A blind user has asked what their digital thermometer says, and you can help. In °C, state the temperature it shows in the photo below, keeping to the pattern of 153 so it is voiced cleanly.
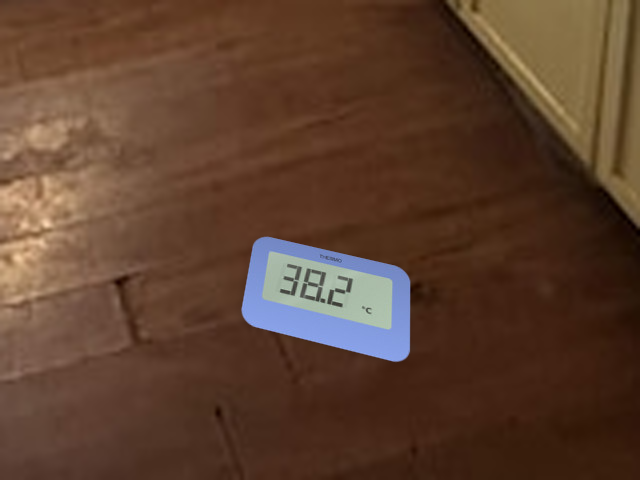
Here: 38.2
